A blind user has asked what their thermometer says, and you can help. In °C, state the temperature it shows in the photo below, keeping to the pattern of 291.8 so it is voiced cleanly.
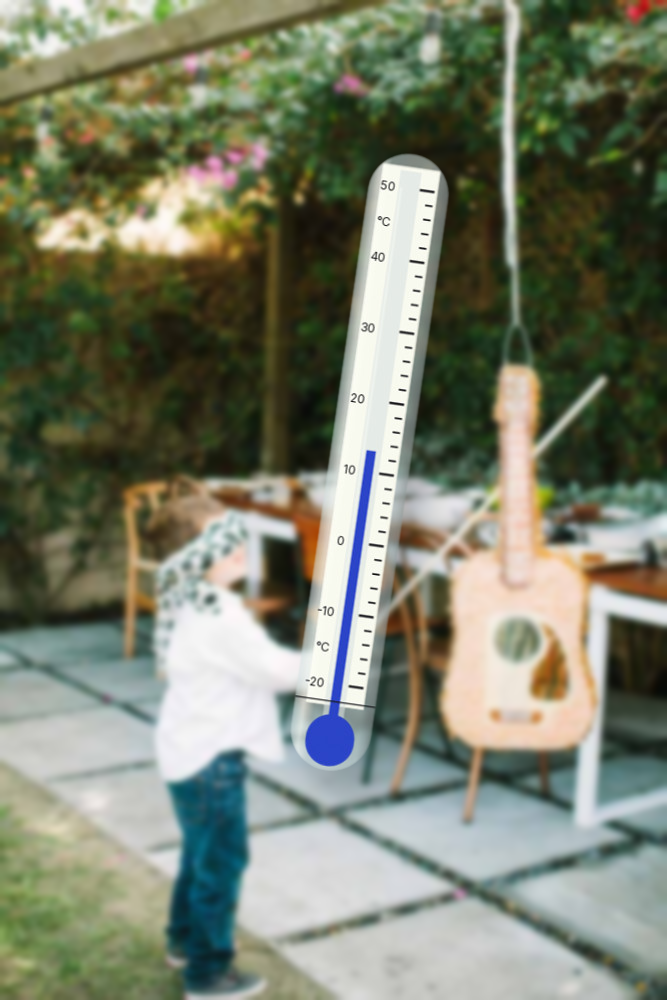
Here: 13
